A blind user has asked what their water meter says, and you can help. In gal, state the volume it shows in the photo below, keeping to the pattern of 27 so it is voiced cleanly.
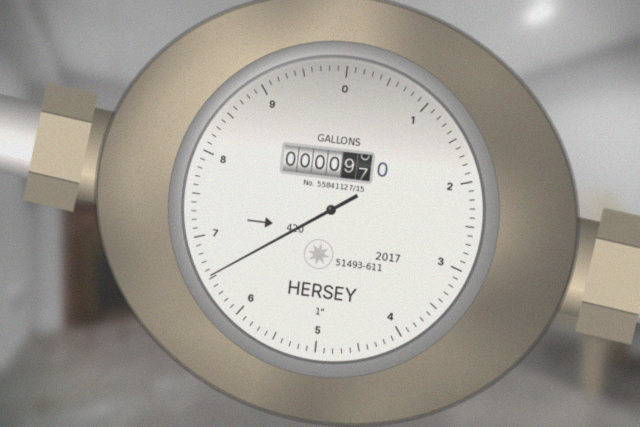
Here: 966.5
